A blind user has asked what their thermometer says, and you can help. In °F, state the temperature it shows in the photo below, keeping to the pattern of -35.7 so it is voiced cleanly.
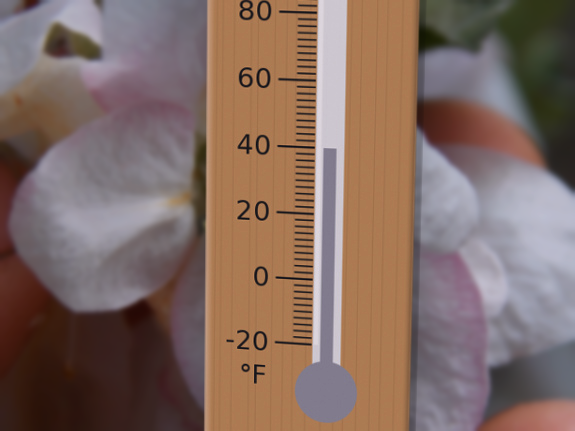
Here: 40
